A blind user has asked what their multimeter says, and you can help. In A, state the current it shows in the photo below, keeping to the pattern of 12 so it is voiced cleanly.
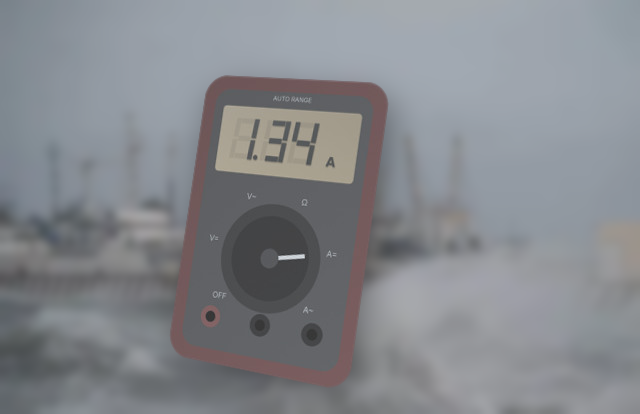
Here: 1.34
